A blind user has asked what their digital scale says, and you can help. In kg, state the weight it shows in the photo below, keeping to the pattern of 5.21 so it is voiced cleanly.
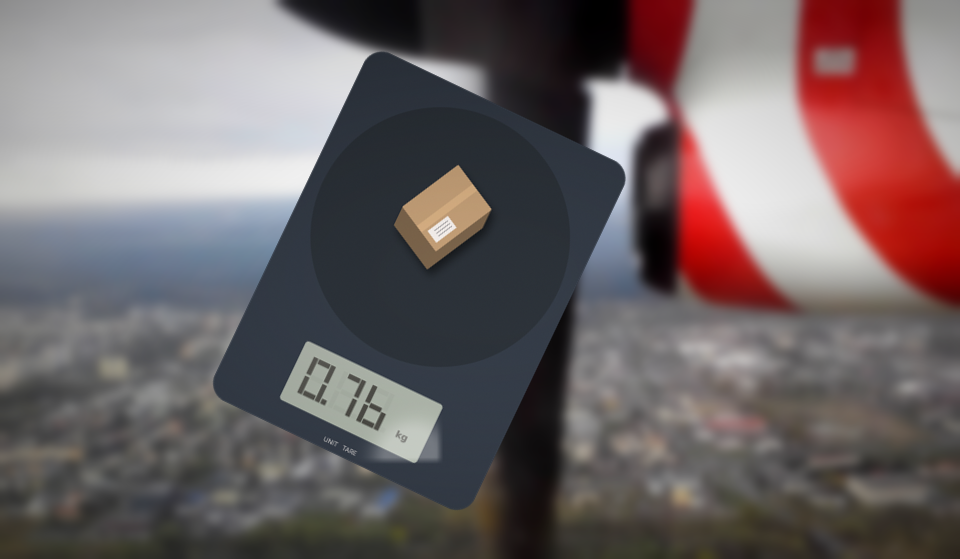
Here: 0.76
